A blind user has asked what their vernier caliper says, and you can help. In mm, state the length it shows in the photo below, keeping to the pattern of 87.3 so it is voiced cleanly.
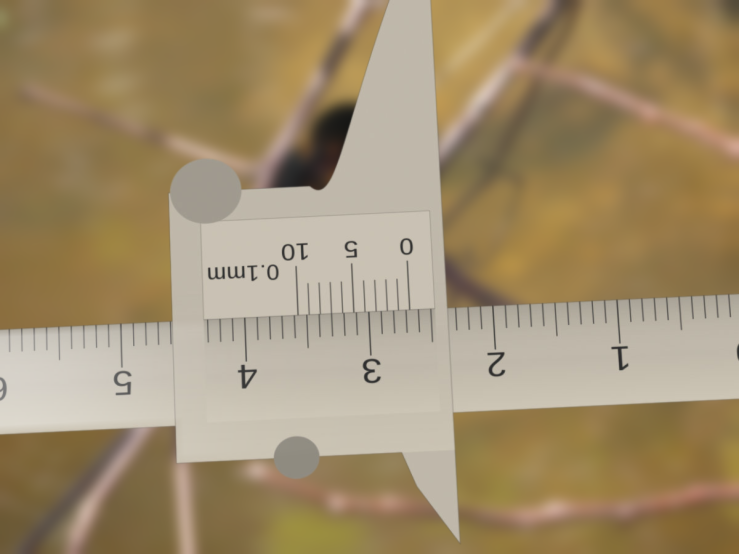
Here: 26.7
